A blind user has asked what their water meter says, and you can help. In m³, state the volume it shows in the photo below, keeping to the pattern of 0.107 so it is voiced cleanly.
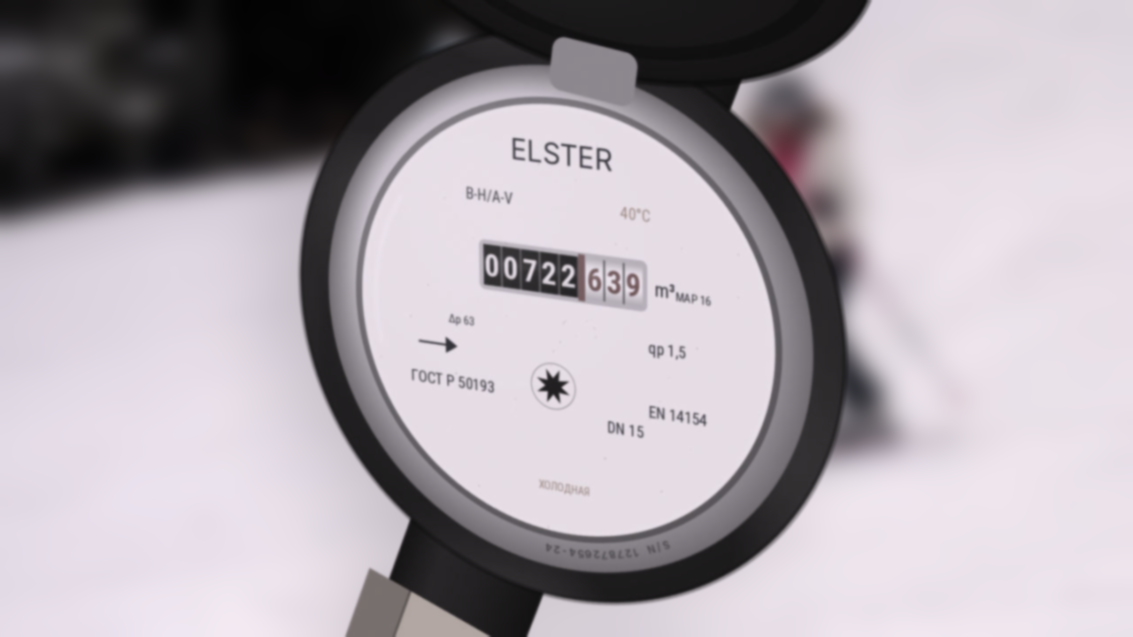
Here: 722.639
